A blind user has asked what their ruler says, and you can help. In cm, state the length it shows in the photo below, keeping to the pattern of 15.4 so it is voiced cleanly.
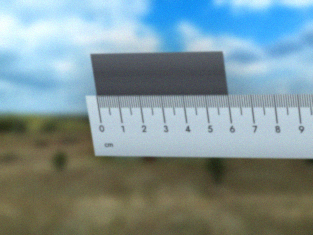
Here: 6
